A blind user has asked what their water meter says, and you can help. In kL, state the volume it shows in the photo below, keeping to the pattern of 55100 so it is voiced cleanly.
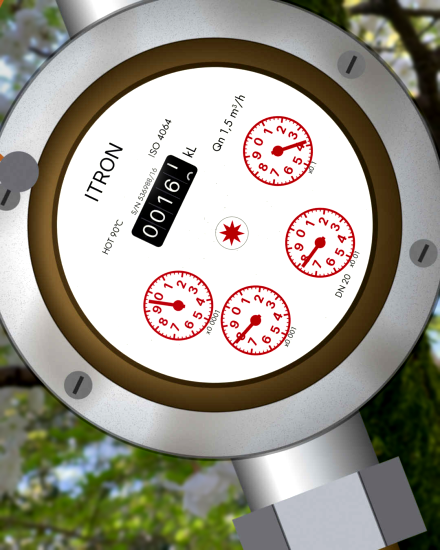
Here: 161.3779
